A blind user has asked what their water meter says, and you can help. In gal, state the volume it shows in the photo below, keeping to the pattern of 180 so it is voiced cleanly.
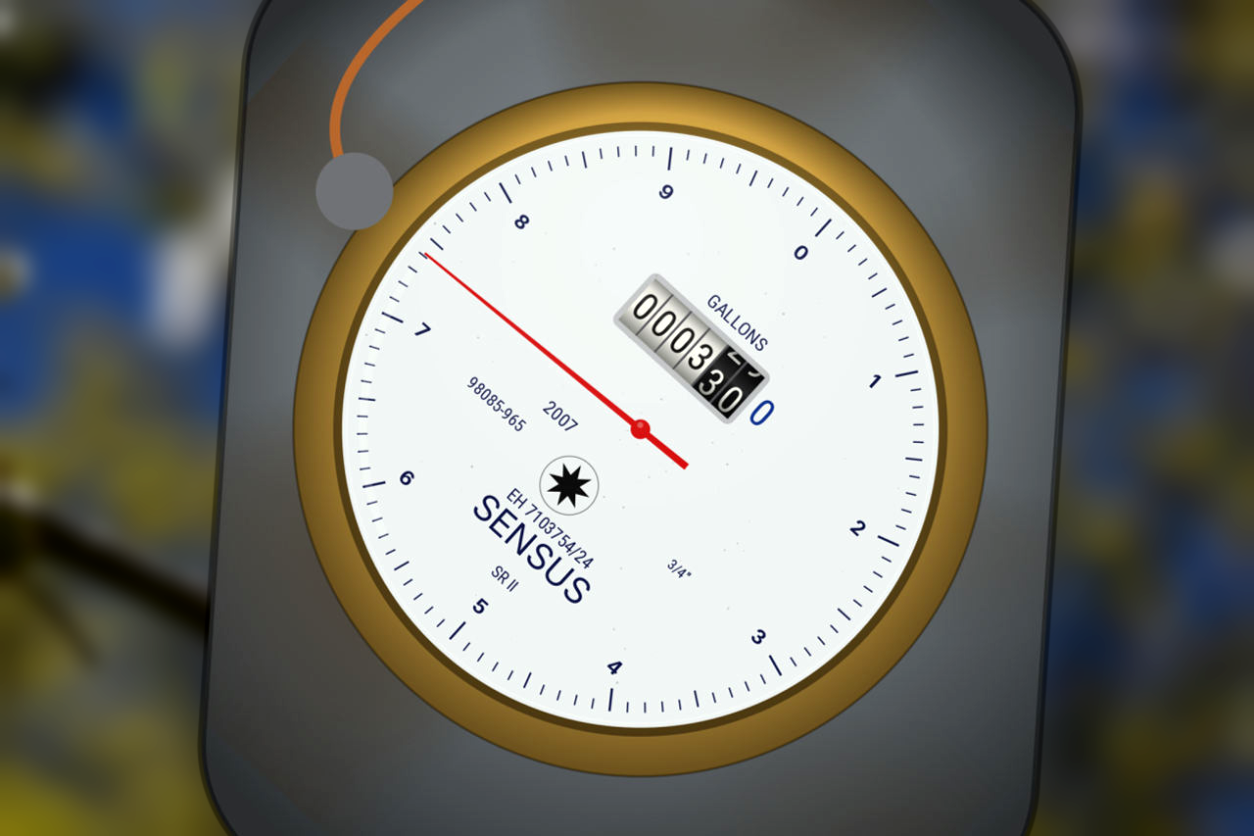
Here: 3297.4
